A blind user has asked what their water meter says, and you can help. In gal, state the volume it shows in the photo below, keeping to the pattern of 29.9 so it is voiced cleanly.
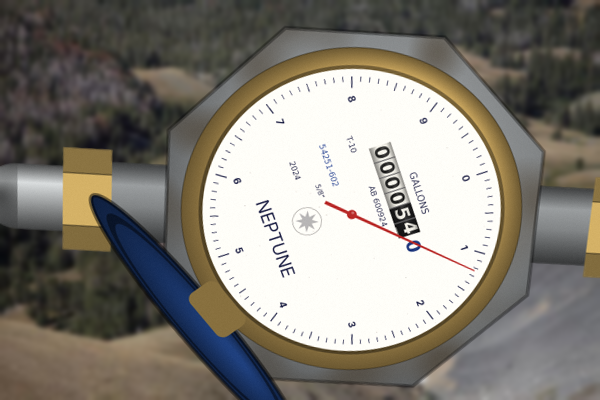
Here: 541.2
